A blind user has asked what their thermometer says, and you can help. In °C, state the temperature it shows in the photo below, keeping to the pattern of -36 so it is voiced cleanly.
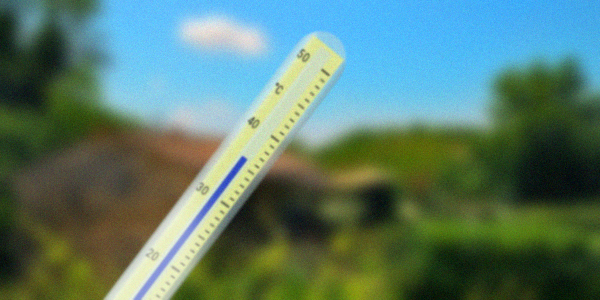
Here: 36
